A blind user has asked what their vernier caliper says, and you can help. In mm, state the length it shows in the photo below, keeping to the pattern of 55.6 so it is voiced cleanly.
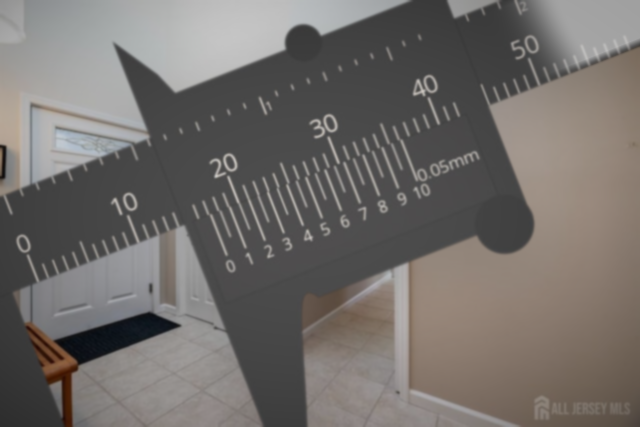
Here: 17.2
